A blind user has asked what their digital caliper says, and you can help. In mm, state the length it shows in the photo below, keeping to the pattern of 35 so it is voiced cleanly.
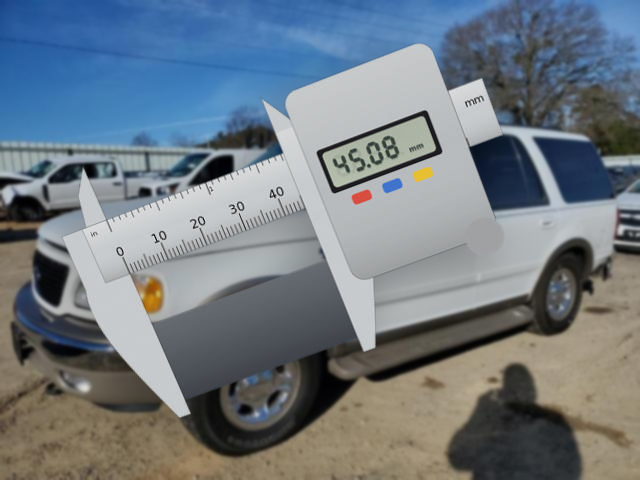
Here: 45.08
